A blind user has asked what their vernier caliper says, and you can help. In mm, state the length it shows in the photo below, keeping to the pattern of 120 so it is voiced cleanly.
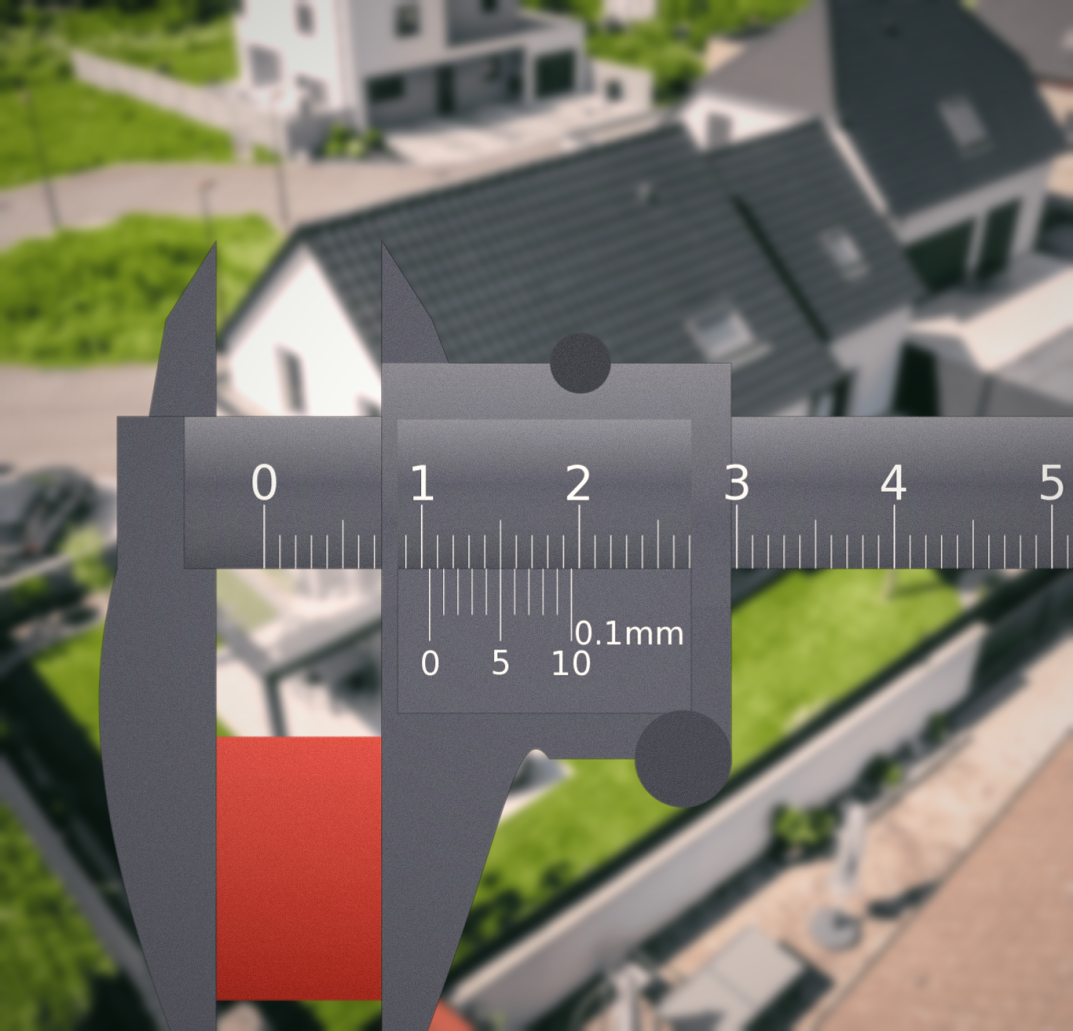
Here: 10.5
